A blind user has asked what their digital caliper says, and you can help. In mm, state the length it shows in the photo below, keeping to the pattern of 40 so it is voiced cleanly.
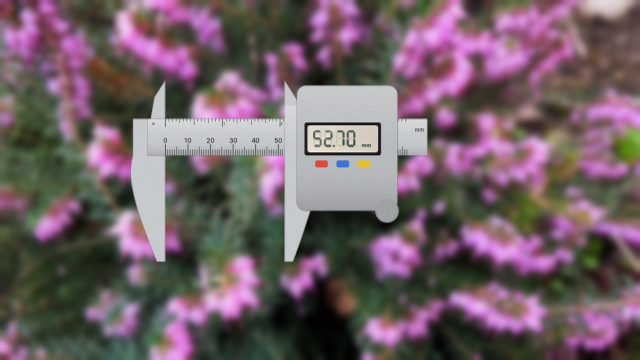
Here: 52.70
